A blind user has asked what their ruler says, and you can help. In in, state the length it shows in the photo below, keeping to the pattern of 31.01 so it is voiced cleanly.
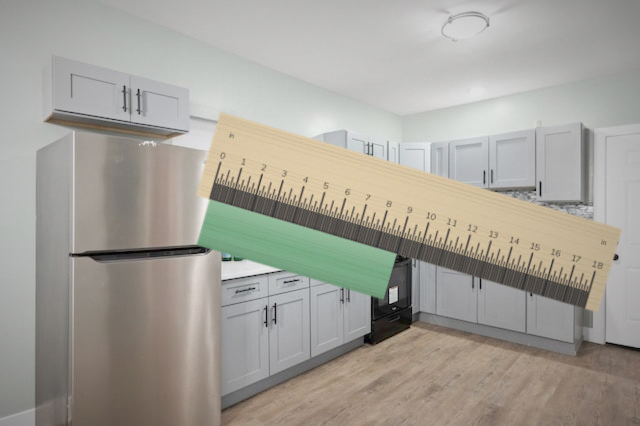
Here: 9
